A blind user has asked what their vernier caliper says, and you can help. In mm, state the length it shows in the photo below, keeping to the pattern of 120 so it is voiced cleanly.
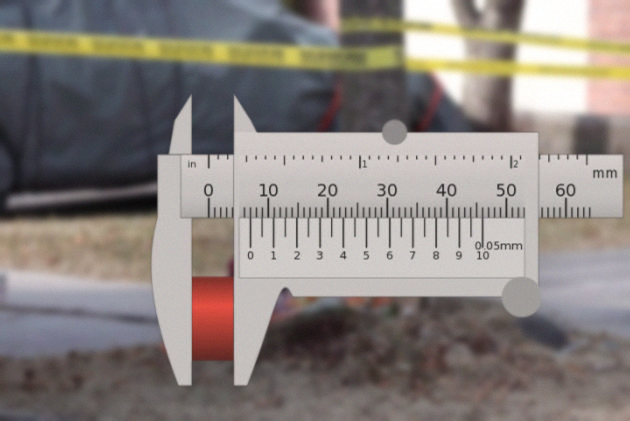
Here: 7.0
